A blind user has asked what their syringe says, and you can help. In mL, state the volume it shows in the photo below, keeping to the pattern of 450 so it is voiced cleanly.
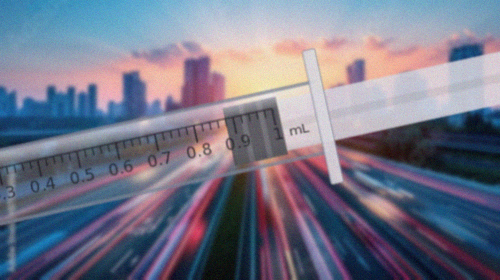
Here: 0.88
